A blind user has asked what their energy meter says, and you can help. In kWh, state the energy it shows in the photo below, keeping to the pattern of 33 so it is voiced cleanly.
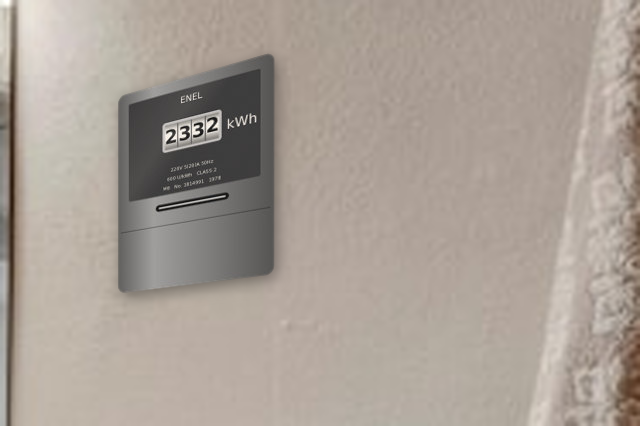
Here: 2332
